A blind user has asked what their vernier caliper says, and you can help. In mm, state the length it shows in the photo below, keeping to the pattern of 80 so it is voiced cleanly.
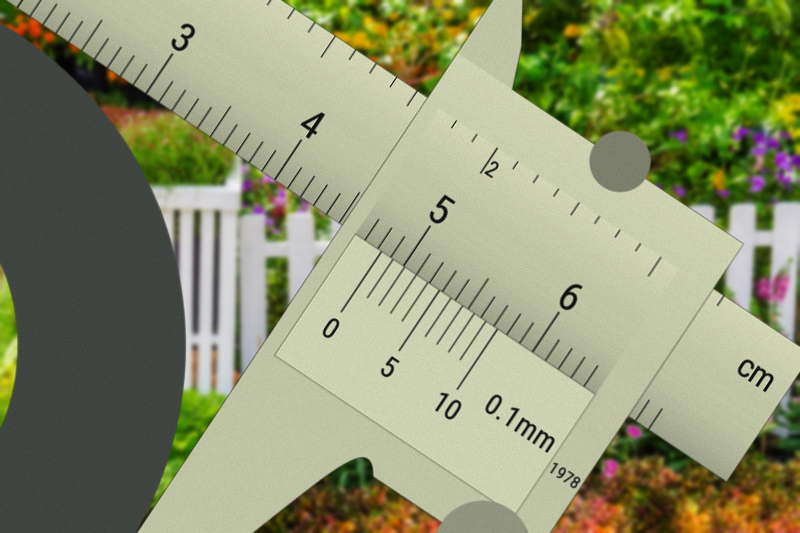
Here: 48.3
